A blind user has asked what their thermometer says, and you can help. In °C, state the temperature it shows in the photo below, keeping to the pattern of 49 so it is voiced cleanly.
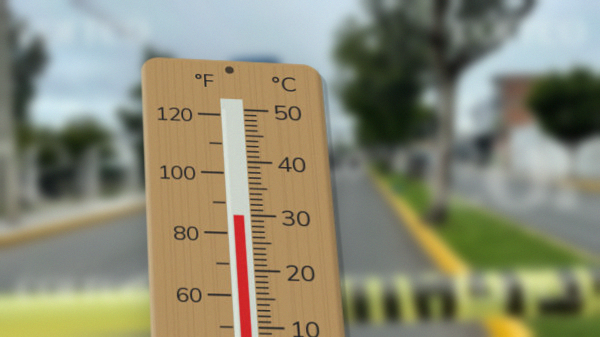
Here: 30
